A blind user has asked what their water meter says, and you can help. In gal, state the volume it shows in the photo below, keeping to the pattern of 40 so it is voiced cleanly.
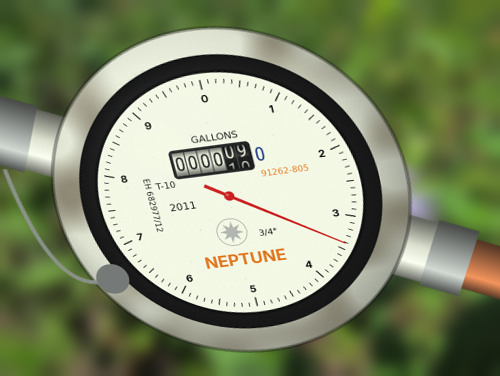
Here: 93.4
